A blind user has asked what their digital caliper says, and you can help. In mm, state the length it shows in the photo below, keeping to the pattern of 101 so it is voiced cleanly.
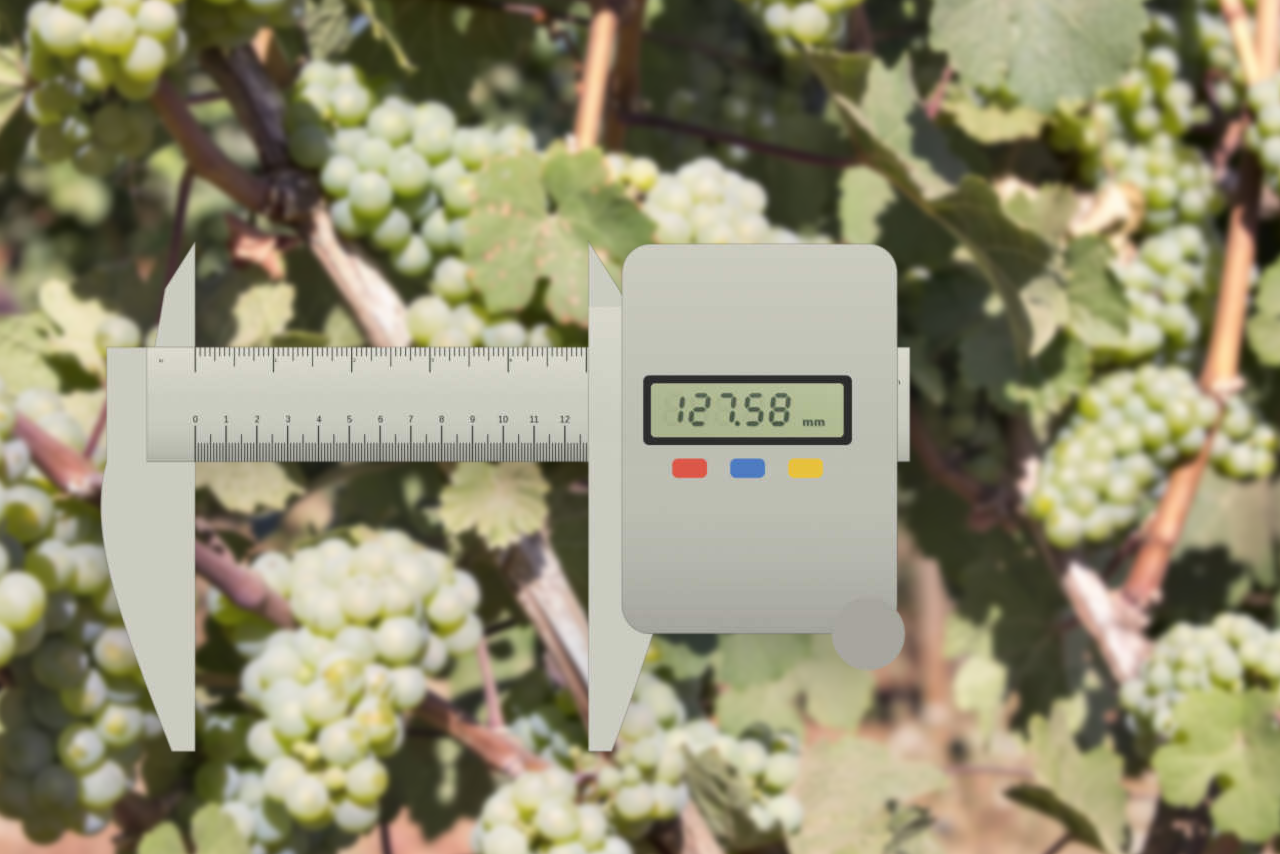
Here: 127.58
